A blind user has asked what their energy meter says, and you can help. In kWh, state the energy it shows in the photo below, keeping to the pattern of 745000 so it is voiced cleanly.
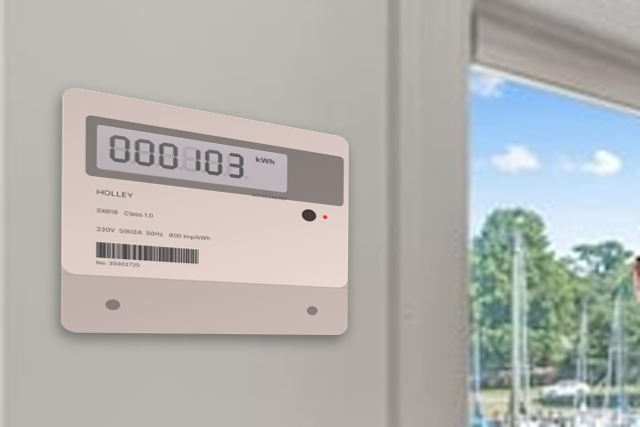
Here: 103
